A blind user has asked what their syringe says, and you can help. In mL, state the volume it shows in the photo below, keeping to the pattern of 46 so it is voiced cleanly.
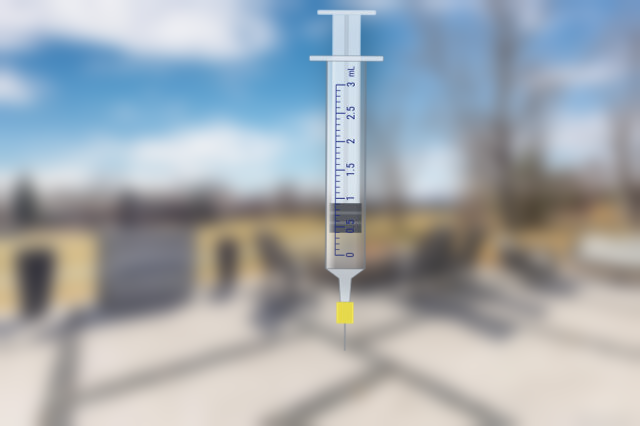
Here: 0.4
